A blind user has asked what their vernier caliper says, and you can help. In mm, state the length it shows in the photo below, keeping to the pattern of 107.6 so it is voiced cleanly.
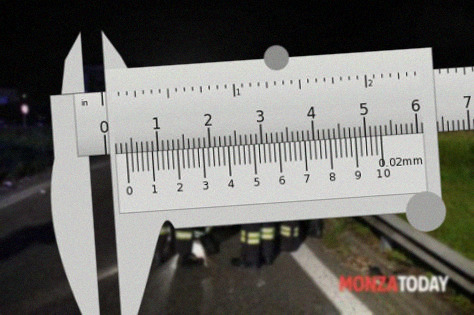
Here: 4.0
